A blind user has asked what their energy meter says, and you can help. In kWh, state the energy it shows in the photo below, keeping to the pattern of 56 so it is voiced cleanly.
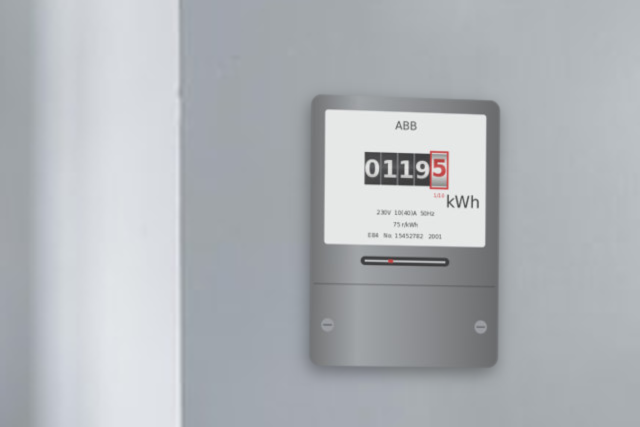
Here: 119.5
